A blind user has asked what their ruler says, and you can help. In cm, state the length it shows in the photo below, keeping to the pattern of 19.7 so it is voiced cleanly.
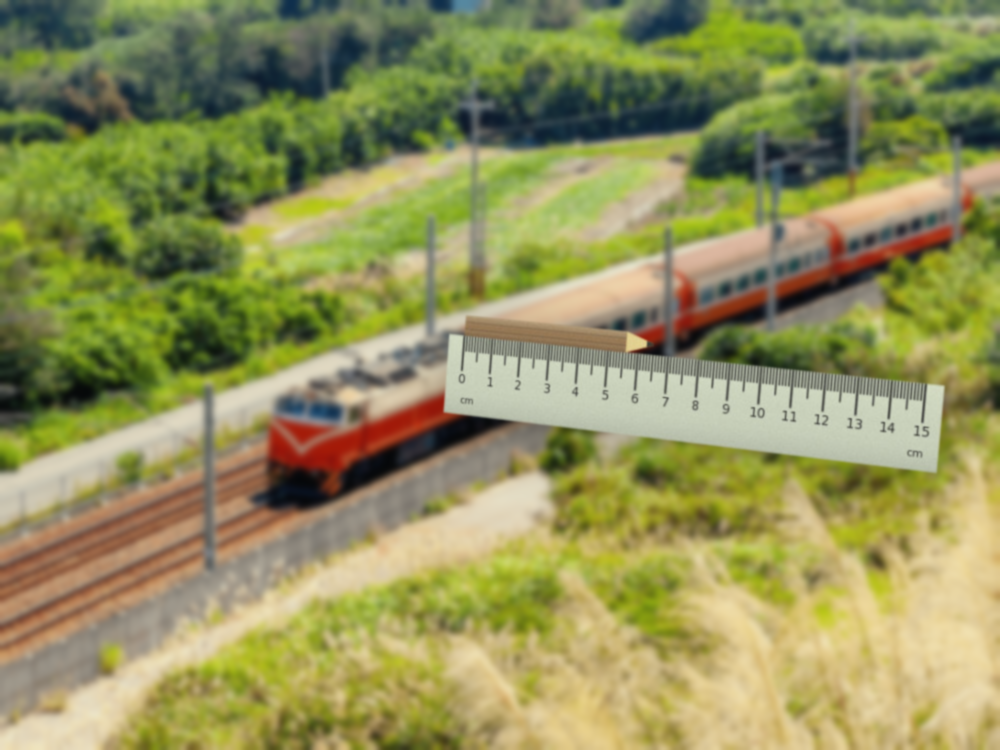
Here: 6.5
